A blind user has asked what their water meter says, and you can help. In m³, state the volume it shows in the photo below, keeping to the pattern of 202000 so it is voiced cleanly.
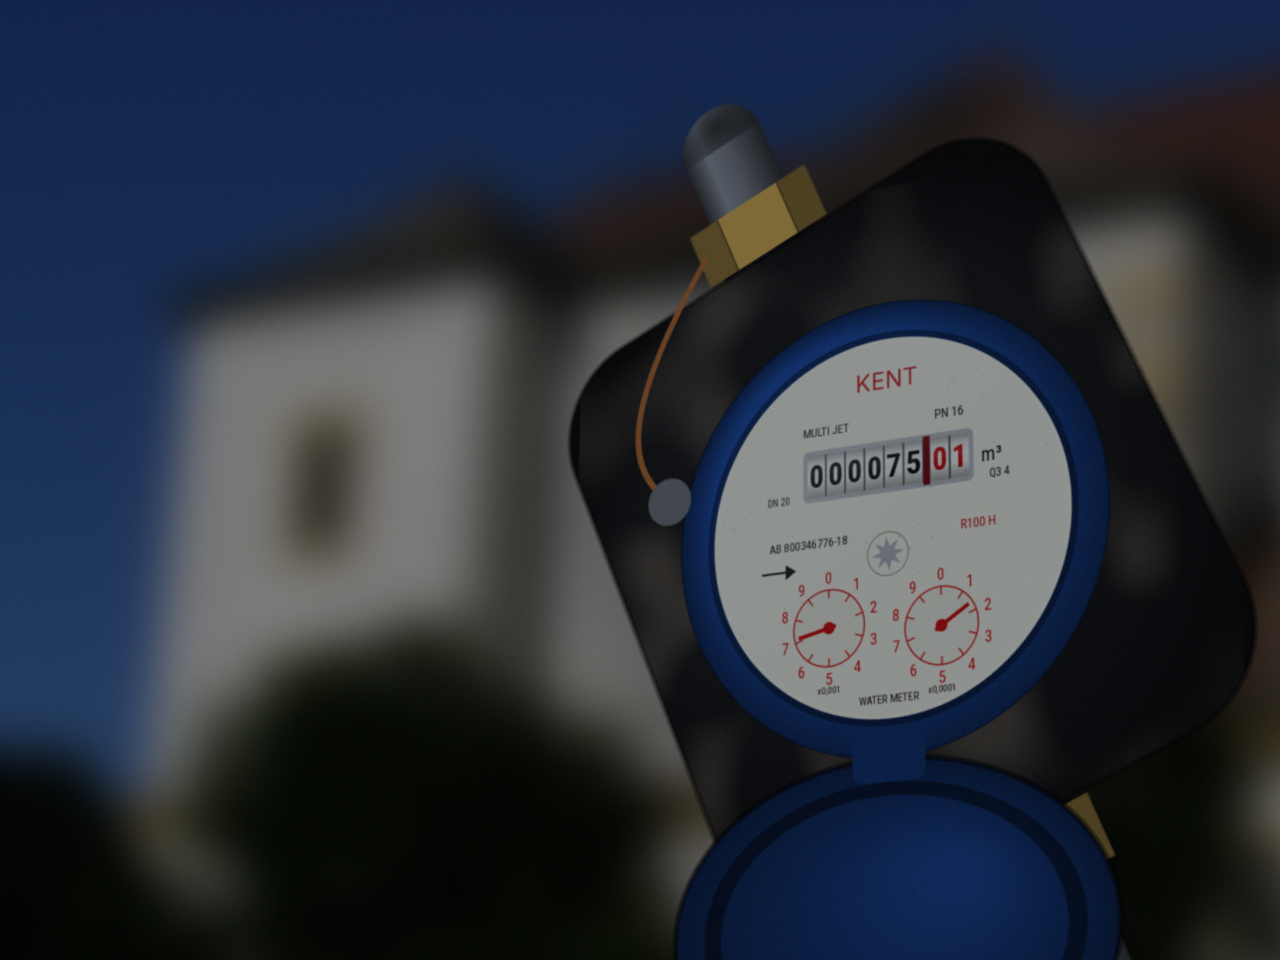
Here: 75.0171
